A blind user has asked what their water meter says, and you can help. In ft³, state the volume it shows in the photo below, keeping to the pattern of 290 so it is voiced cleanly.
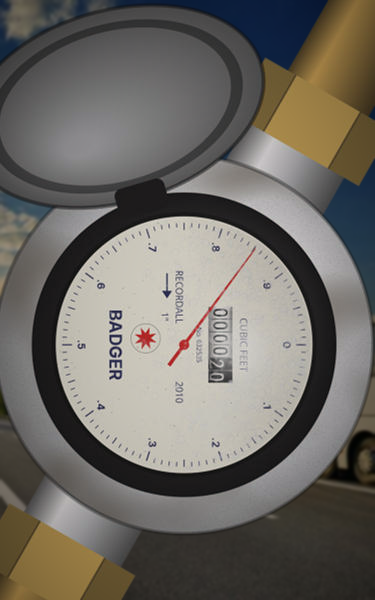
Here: 19.85
